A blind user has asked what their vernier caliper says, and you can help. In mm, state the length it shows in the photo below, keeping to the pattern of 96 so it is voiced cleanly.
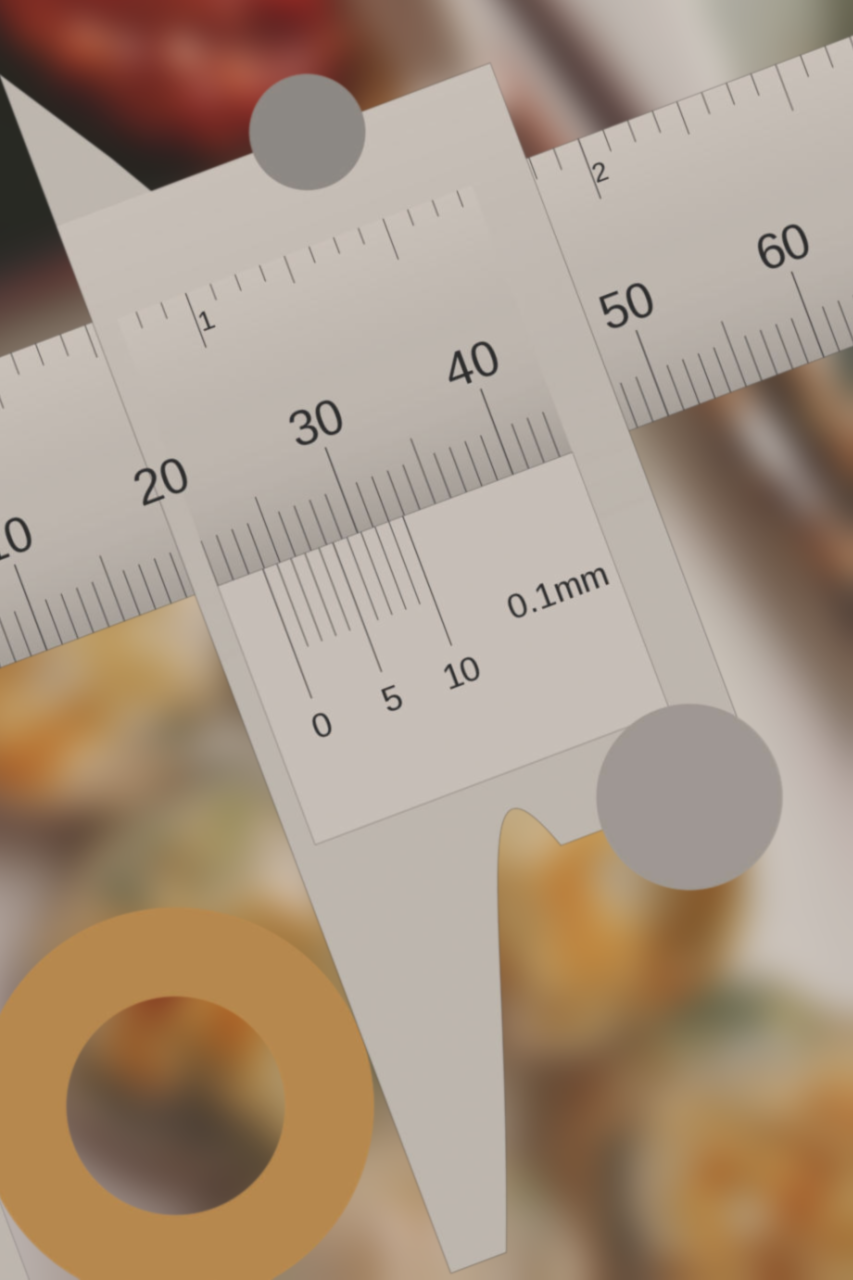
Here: 23.9
